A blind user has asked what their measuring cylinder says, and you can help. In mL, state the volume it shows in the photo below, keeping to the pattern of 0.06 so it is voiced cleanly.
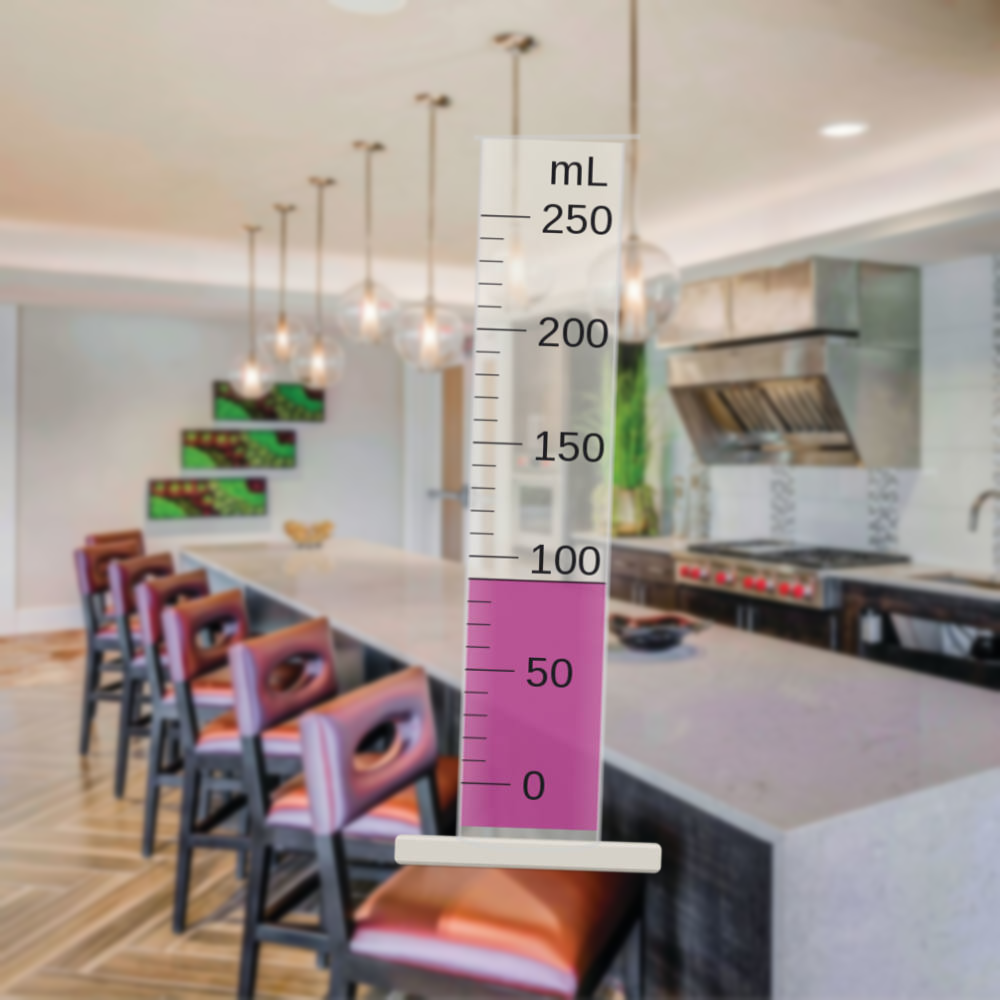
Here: 90
